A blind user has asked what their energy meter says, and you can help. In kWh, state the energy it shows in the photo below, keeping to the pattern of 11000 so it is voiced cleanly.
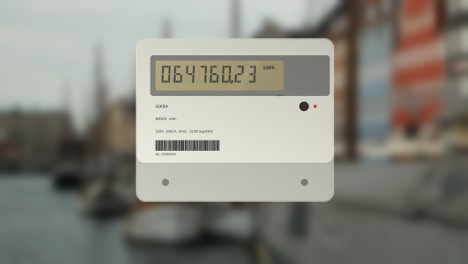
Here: 64760.23
